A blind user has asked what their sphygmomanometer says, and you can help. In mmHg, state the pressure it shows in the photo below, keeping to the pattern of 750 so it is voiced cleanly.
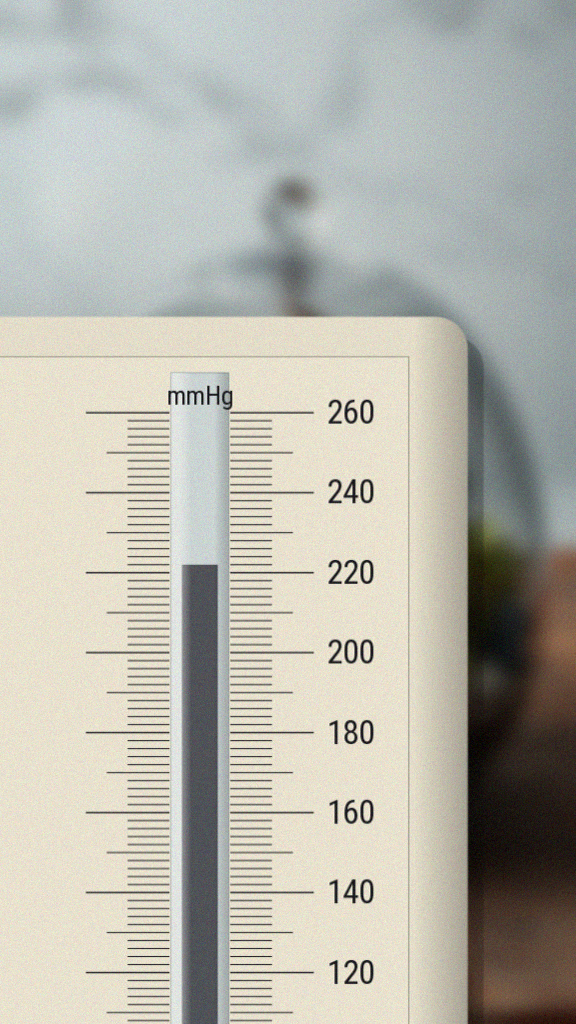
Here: 222
